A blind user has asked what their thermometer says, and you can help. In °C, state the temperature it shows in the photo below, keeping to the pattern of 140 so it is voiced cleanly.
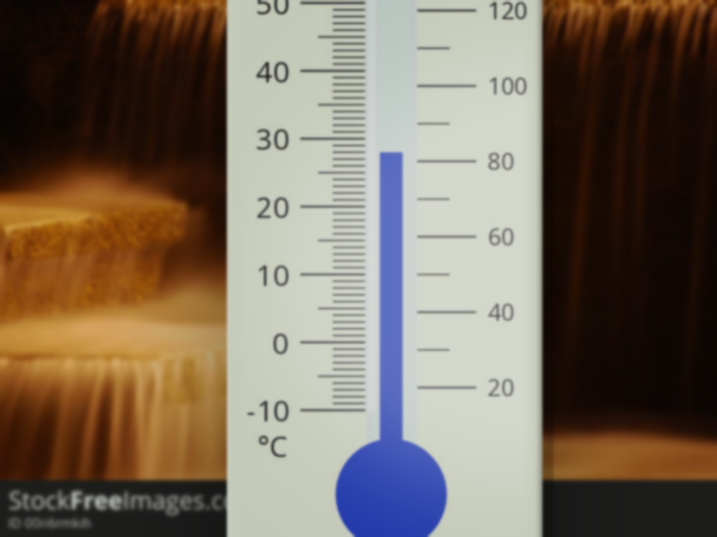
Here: 28
